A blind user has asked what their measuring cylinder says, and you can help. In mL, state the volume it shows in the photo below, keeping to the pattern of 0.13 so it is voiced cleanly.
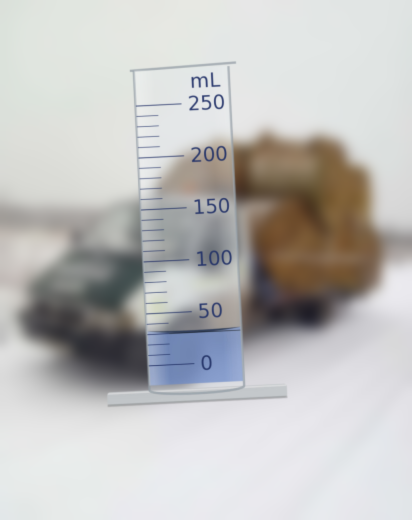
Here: 30
